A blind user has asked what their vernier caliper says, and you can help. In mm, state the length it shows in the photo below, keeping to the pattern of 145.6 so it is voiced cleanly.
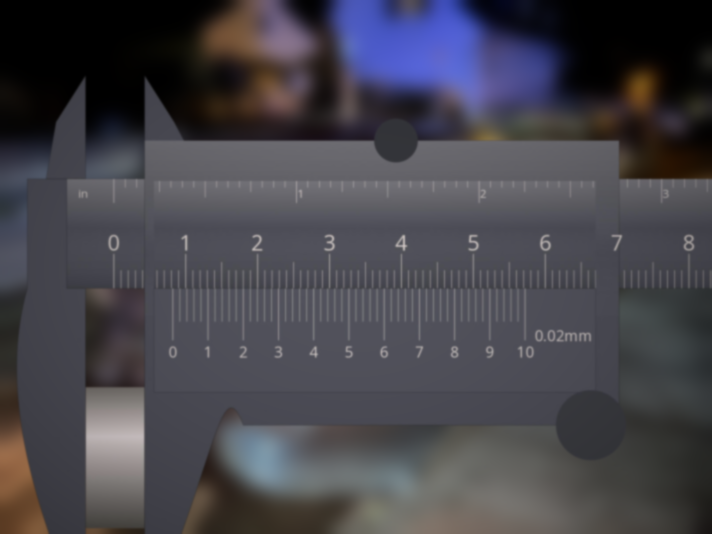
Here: 8.2
